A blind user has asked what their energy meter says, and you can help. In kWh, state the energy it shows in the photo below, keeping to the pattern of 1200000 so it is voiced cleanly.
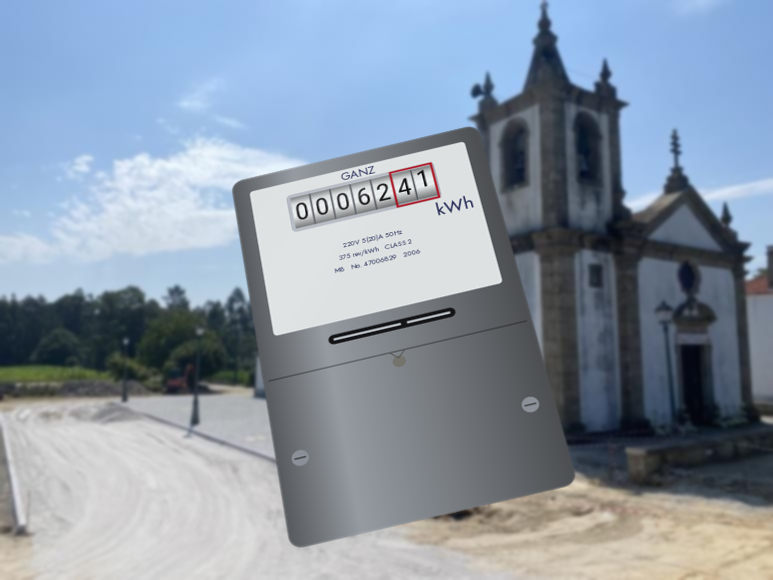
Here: 62.41
